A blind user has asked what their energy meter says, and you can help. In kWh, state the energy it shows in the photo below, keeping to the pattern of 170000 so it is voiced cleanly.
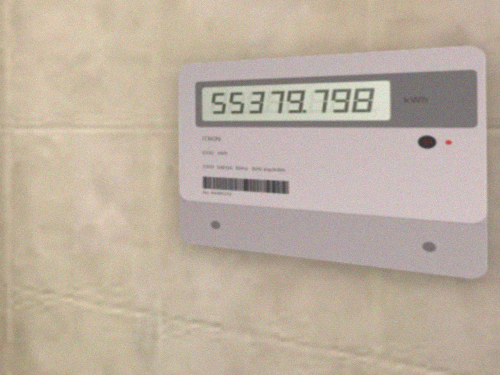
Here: 55379.798
